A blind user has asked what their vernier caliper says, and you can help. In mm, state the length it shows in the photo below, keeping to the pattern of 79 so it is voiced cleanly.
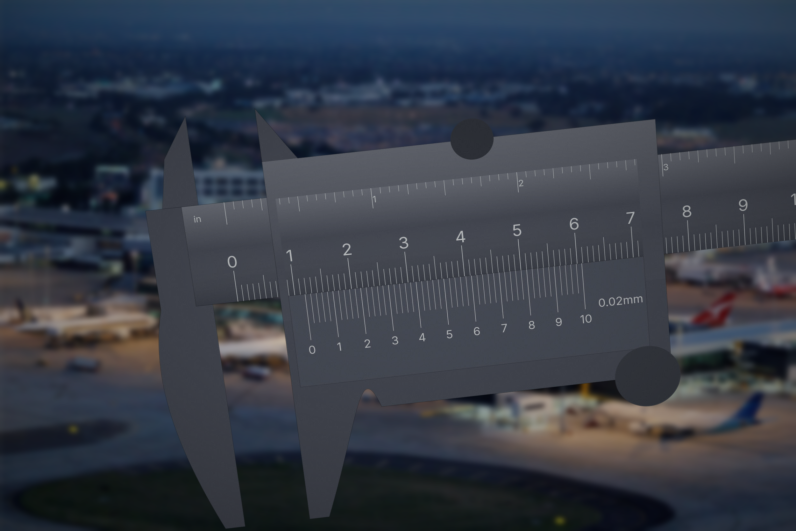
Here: 11.8
